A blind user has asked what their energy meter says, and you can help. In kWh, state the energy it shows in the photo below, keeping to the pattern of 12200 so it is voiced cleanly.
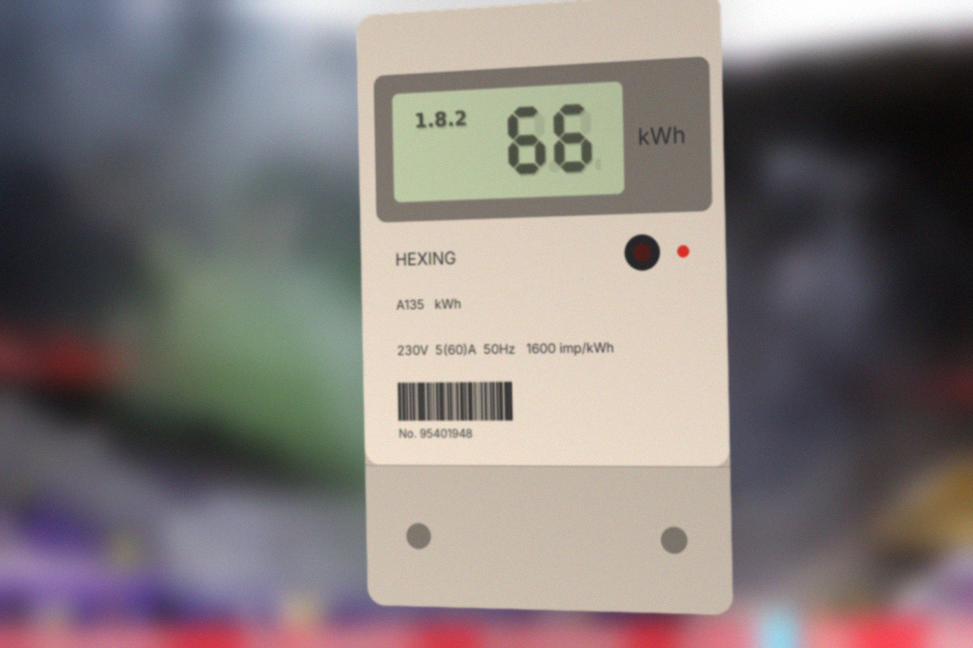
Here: 66
